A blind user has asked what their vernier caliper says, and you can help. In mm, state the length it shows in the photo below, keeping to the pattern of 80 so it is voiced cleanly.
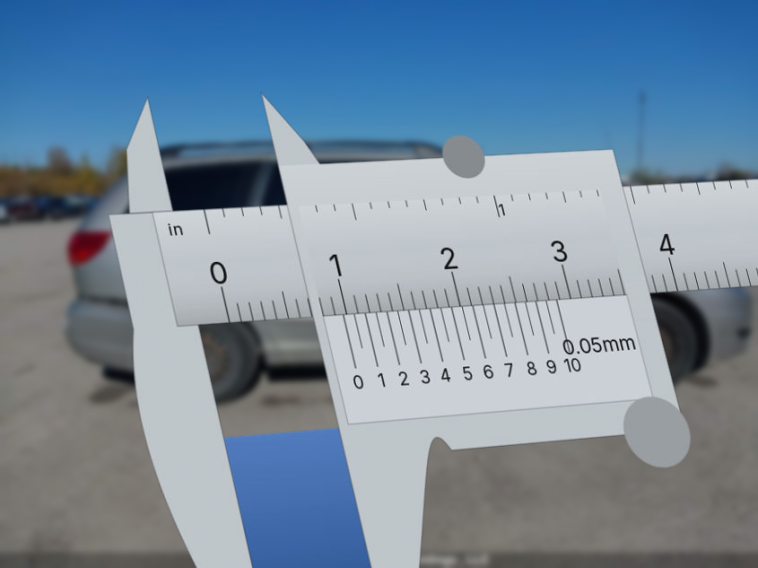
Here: 9.7
